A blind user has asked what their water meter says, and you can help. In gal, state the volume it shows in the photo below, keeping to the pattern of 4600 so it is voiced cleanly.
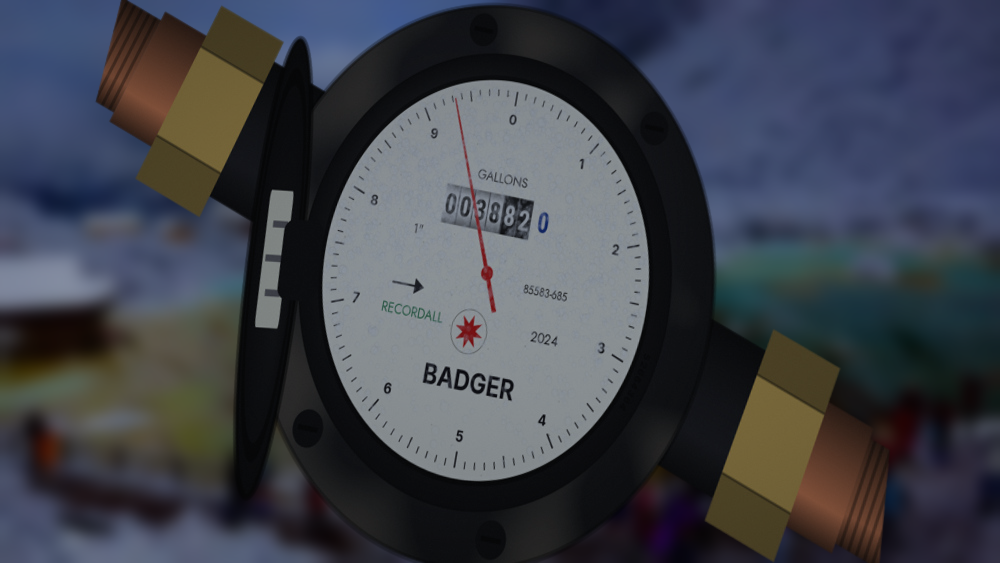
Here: 38819.3
